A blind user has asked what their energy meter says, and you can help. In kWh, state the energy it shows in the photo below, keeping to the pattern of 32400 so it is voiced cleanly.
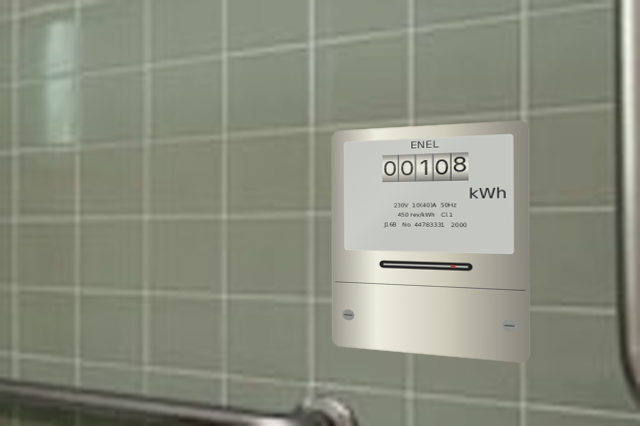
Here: 108
